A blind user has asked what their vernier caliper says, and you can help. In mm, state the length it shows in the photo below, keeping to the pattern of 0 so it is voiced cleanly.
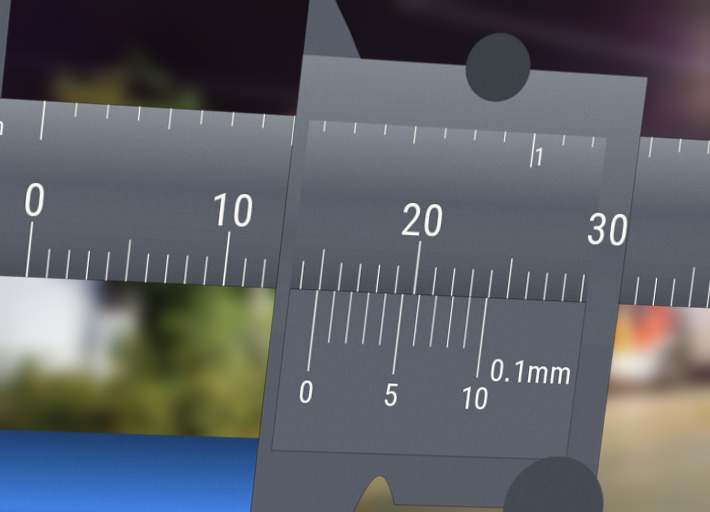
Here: 14.9
